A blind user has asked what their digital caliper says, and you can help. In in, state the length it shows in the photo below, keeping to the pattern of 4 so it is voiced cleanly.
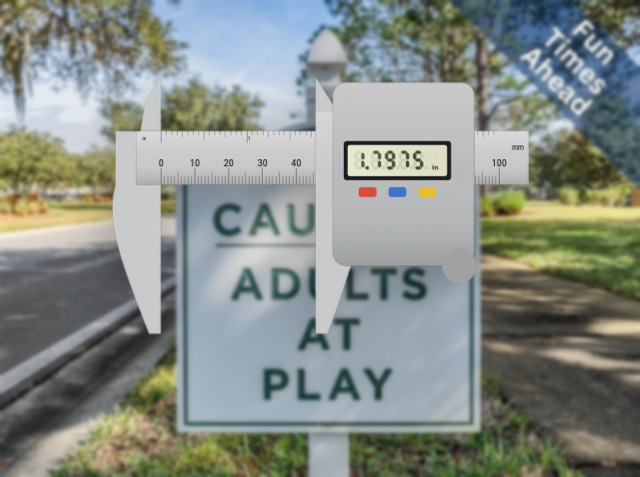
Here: 1.7975
